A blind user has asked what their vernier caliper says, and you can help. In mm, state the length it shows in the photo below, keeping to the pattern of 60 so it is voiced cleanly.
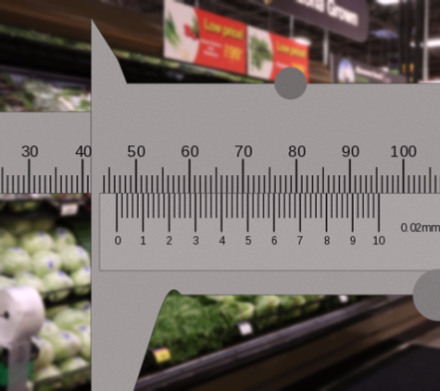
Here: 46.4
